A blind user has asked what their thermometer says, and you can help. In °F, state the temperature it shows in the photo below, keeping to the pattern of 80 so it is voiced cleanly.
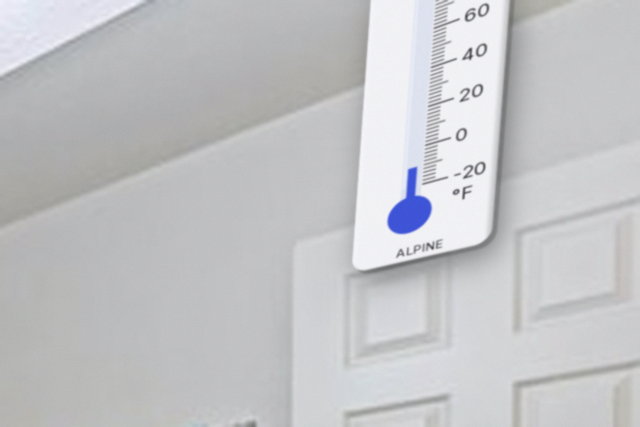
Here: -10
